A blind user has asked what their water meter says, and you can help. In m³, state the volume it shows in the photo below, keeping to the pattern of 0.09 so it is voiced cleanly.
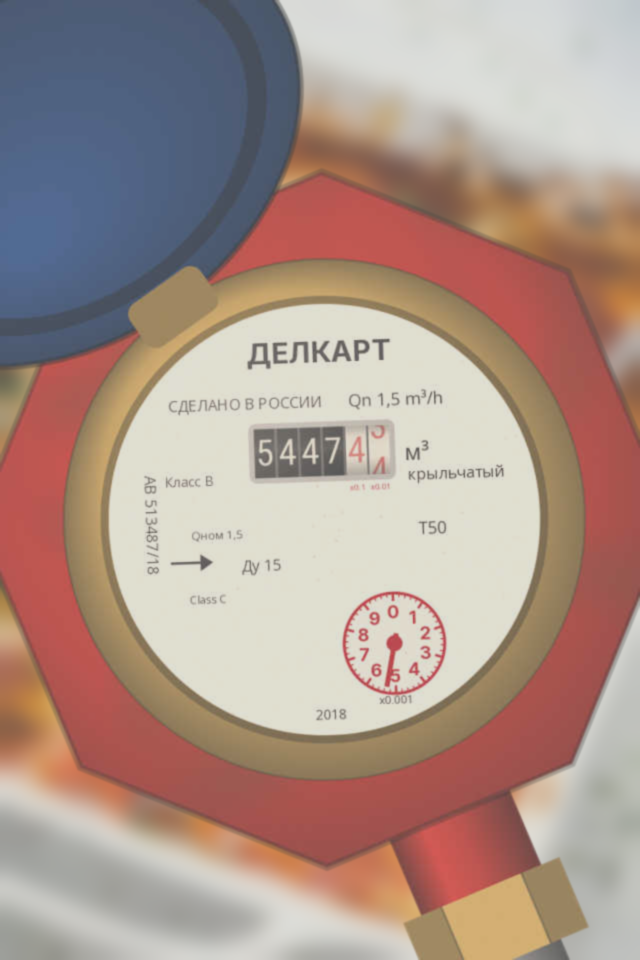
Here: 5447.435
